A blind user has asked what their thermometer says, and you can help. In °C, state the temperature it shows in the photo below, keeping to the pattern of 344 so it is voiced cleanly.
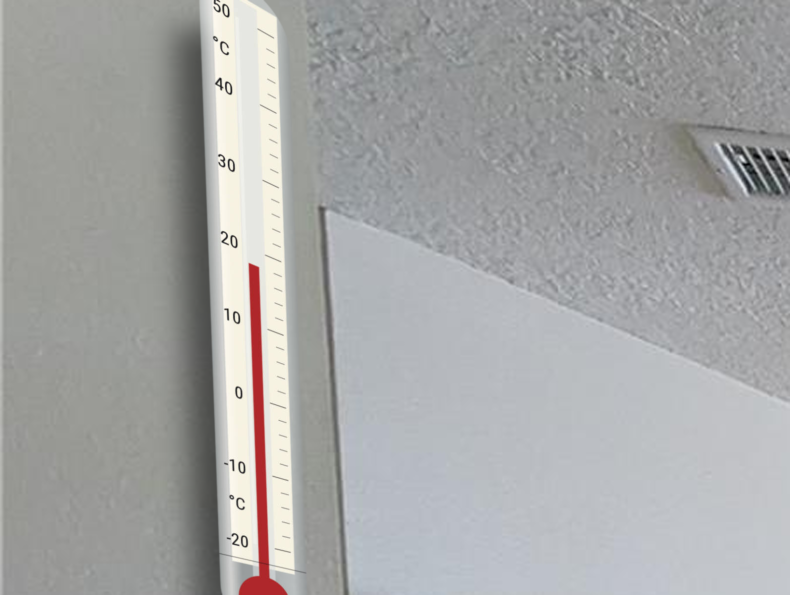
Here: 18
